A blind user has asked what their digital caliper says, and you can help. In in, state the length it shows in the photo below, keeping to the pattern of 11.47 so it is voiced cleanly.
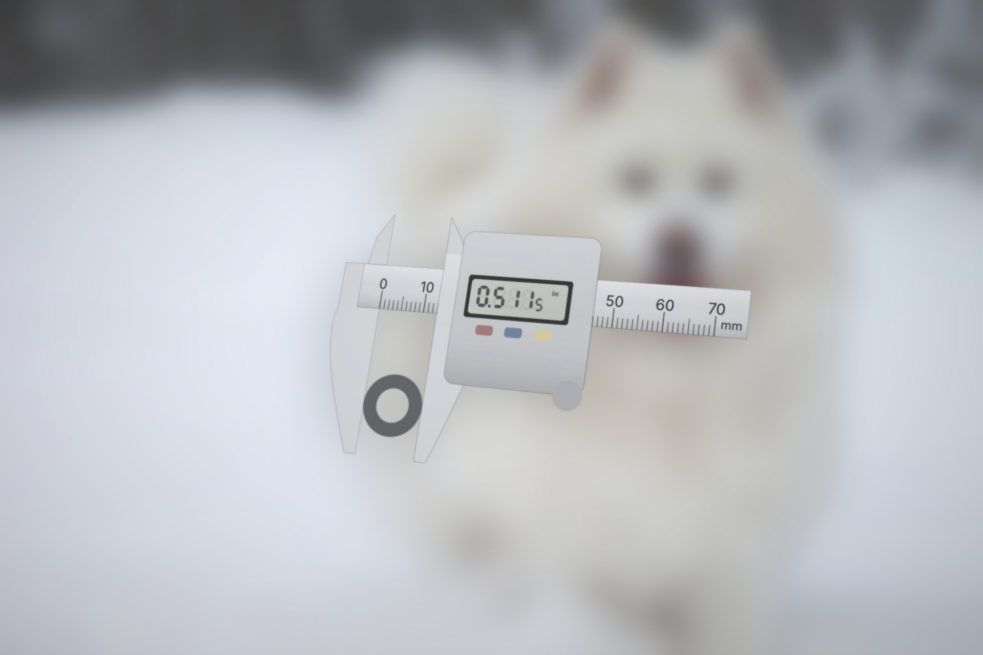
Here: 0.5115
